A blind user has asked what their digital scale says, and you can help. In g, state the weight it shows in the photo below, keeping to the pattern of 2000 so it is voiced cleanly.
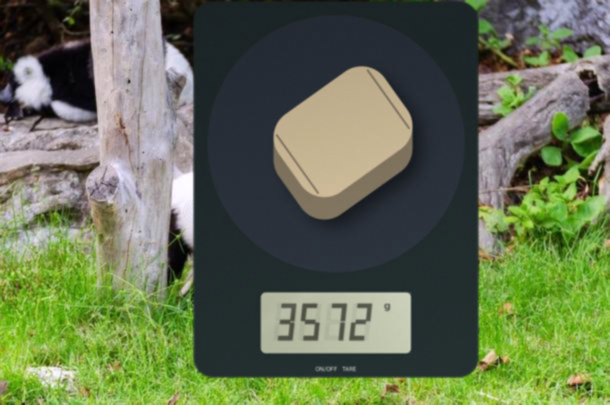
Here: 3572
